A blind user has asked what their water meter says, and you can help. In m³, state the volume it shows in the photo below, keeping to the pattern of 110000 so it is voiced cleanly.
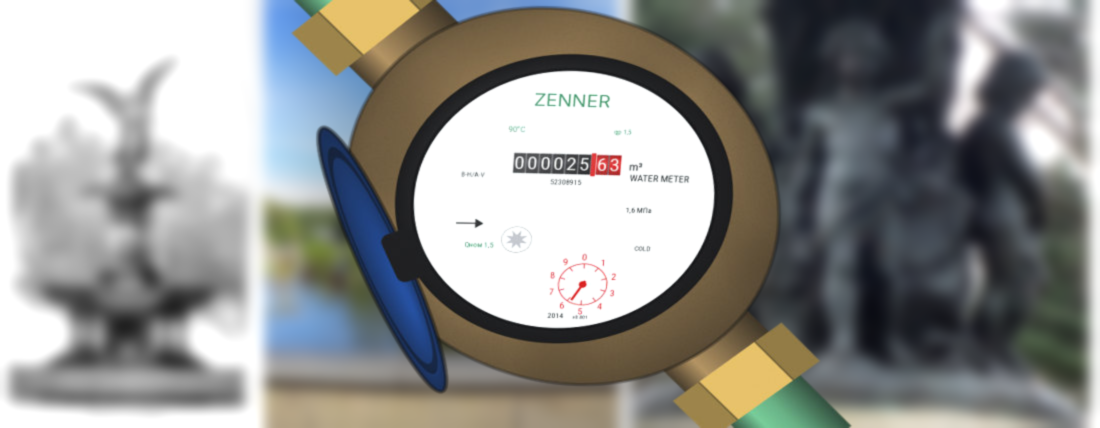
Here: 25.635
